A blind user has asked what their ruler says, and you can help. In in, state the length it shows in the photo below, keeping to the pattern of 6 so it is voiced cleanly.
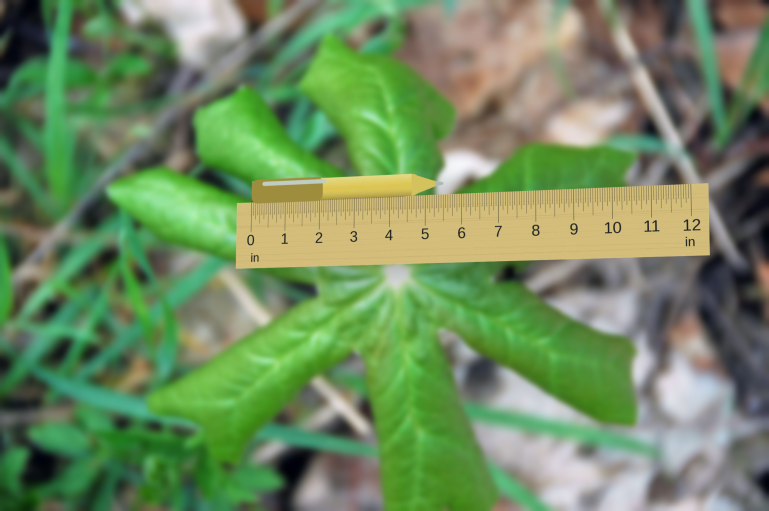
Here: 5.5
